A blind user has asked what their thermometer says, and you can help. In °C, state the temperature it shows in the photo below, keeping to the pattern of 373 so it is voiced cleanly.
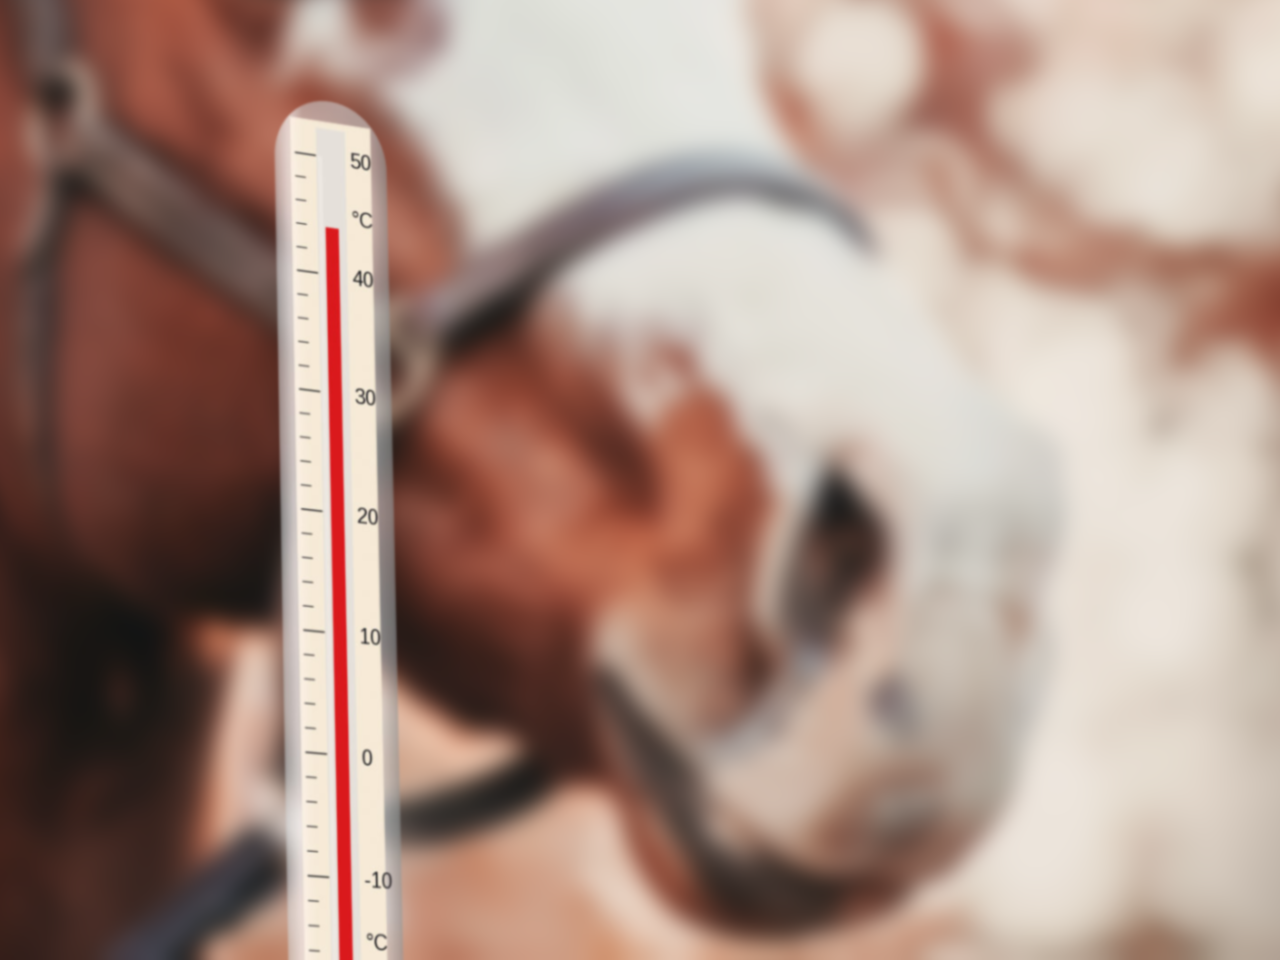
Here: 44
